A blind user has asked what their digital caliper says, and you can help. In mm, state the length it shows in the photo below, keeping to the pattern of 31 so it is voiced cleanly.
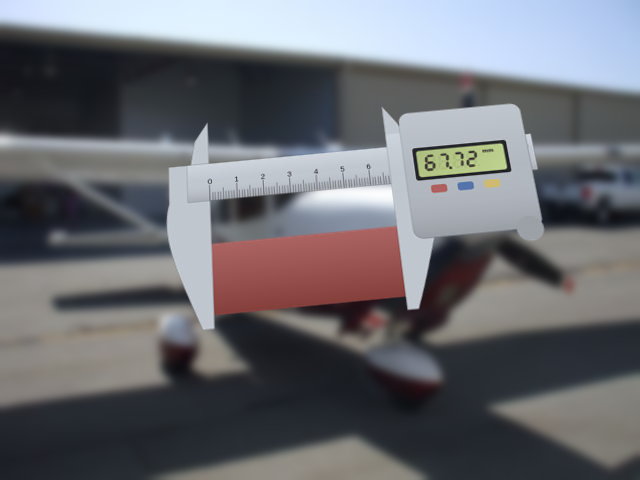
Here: 67.72
